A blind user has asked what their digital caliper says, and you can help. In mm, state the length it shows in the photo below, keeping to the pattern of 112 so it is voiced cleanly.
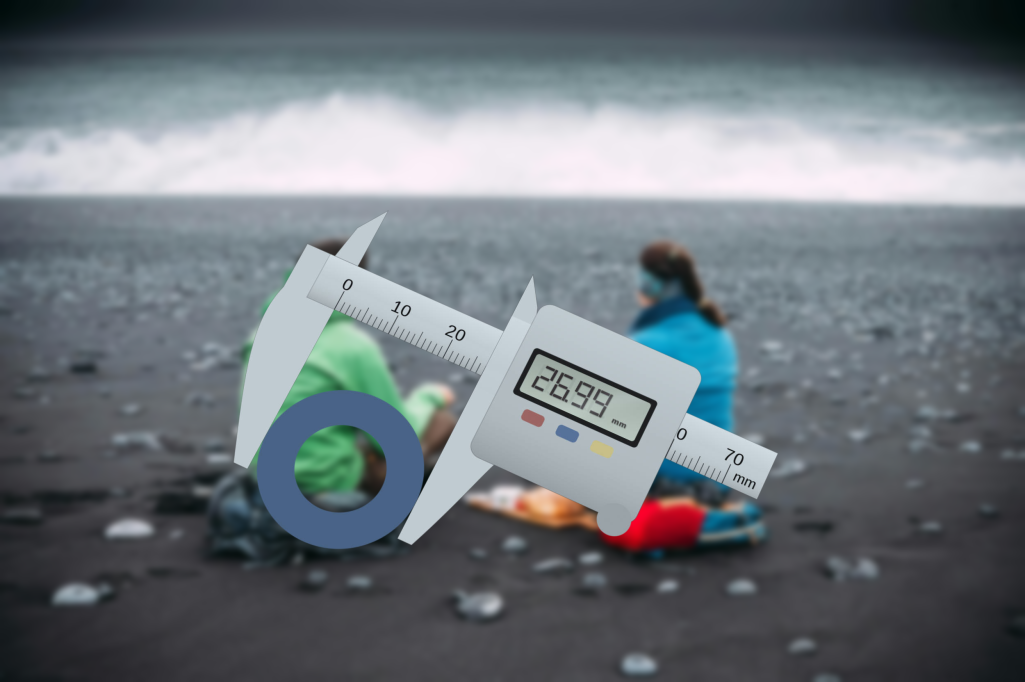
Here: 26.99
